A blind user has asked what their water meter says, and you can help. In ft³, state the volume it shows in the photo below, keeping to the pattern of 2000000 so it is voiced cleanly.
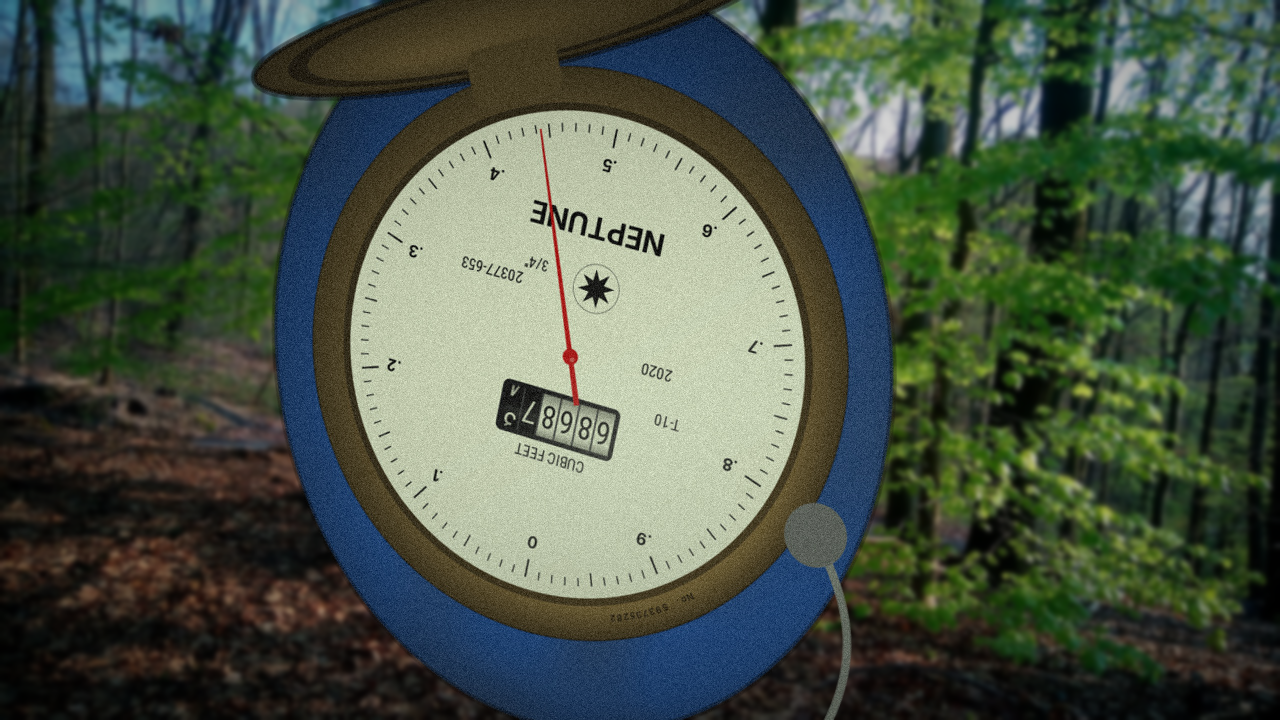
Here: 686873.44
